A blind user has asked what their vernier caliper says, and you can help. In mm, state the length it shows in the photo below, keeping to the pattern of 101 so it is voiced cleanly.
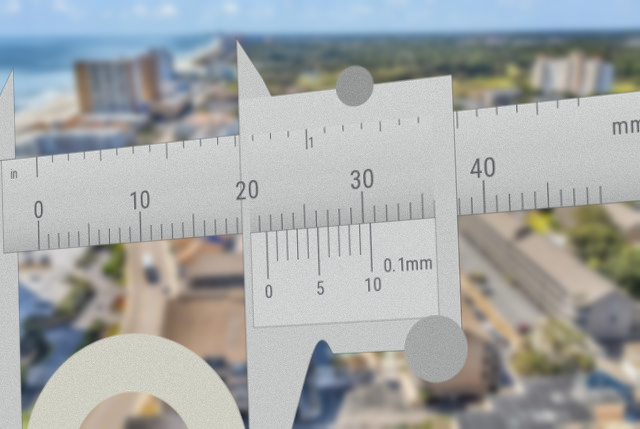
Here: 21.6
